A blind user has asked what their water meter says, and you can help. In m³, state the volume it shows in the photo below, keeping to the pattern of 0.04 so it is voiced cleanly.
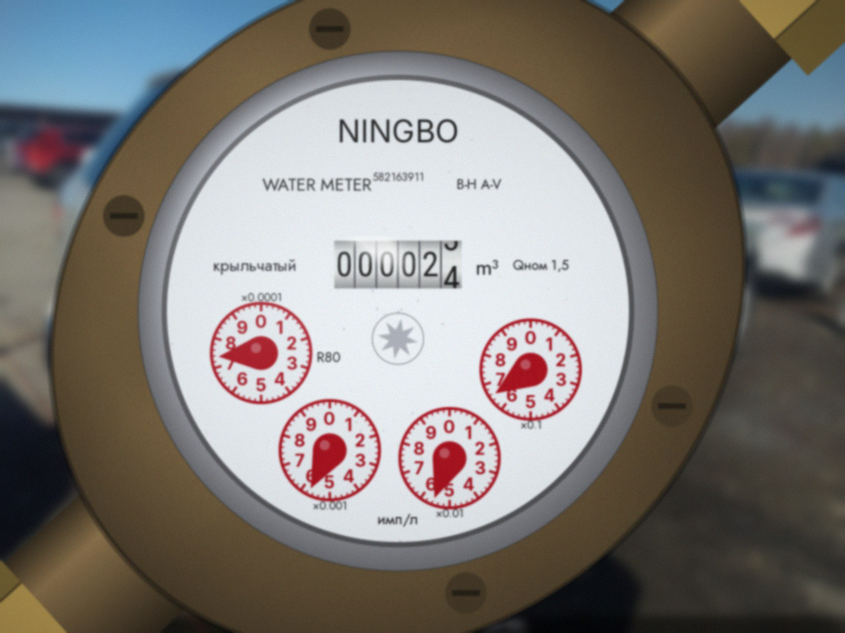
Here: 23.6557
